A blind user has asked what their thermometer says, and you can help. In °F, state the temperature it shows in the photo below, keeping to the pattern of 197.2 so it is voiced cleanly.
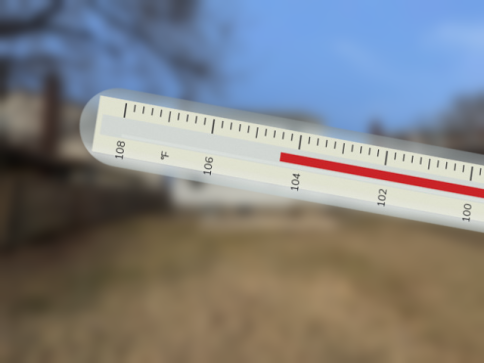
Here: 104.4
